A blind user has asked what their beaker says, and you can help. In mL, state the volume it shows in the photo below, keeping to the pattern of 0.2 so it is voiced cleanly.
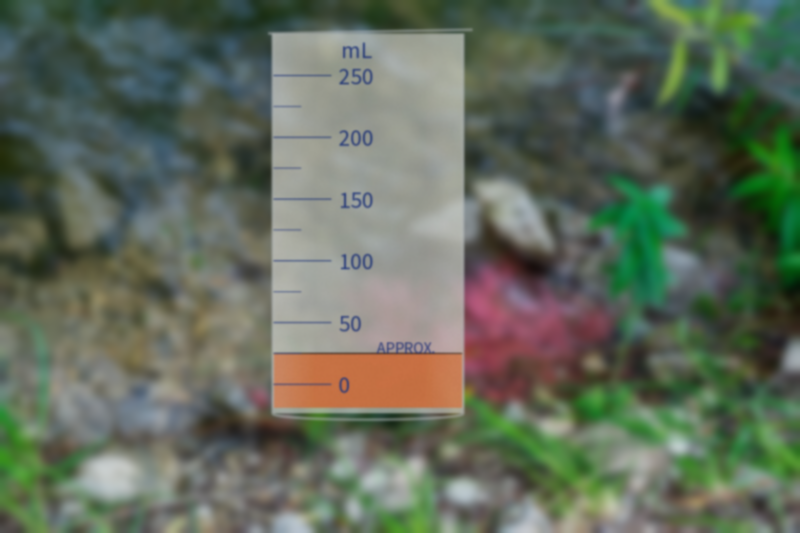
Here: 25
